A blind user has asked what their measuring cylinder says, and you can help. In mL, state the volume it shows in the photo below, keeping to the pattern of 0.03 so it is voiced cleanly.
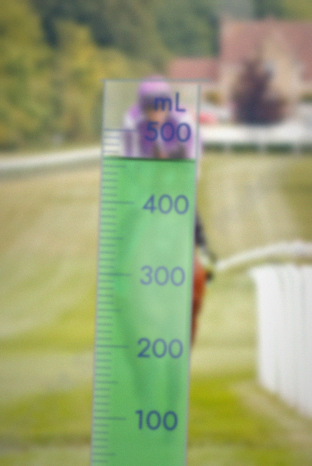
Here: 460
